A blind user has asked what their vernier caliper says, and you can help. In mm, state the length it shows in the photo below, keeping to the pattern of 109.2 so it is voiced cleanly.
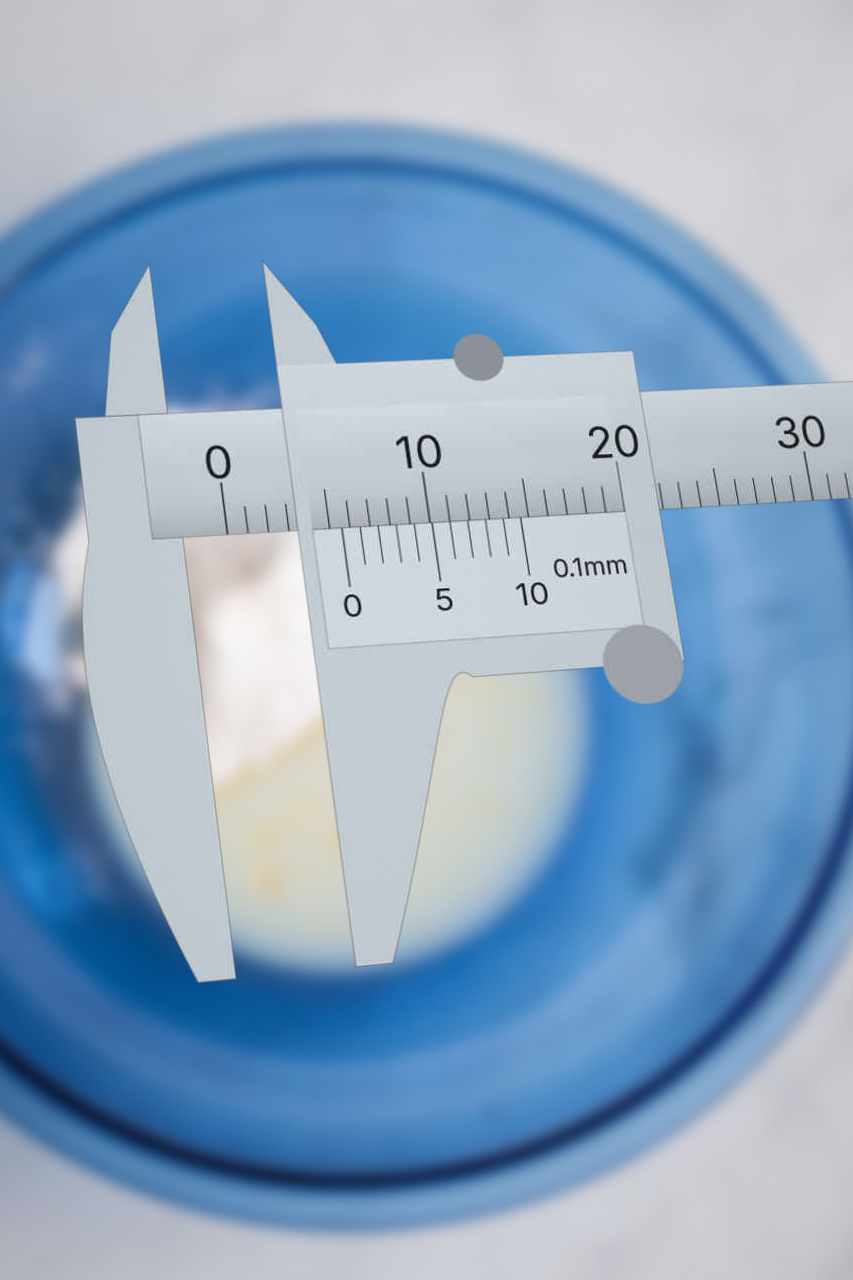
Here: 5.6
